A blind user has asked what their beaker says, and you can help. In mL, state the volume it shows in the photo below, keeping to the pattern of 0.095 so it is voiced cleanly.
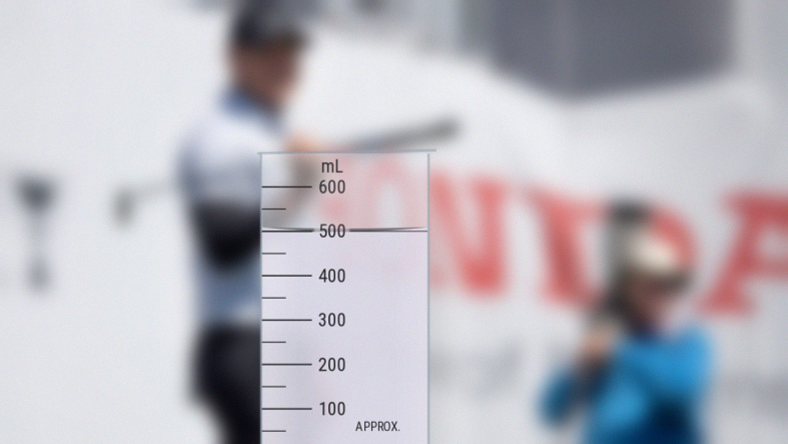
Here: 500
